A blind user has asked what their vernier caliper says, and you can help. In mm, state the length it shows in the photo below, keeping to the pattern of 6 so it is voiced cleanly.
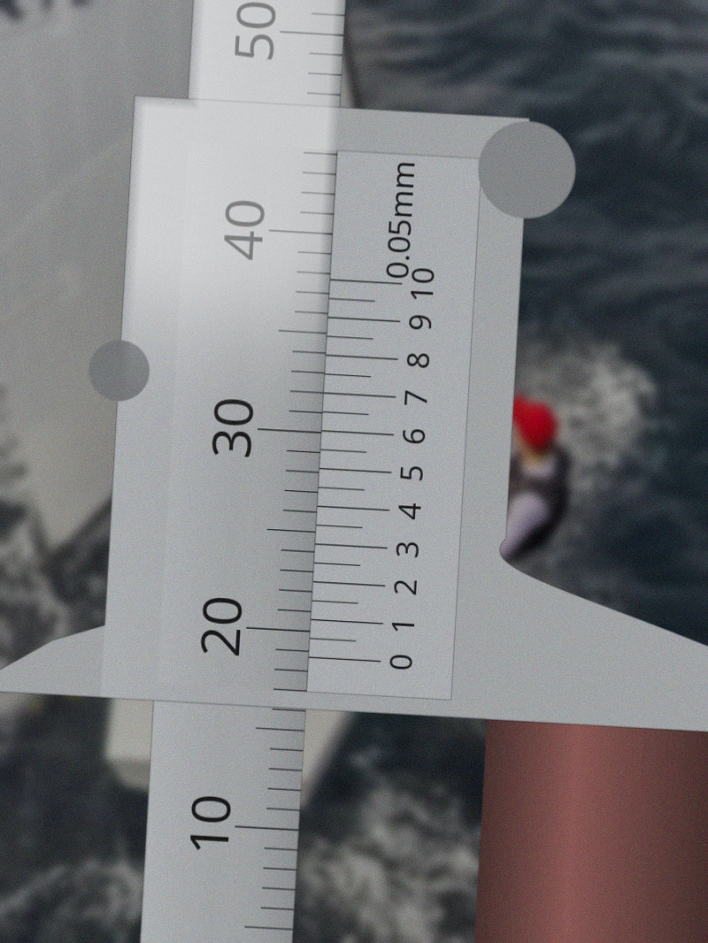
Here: 18.7
